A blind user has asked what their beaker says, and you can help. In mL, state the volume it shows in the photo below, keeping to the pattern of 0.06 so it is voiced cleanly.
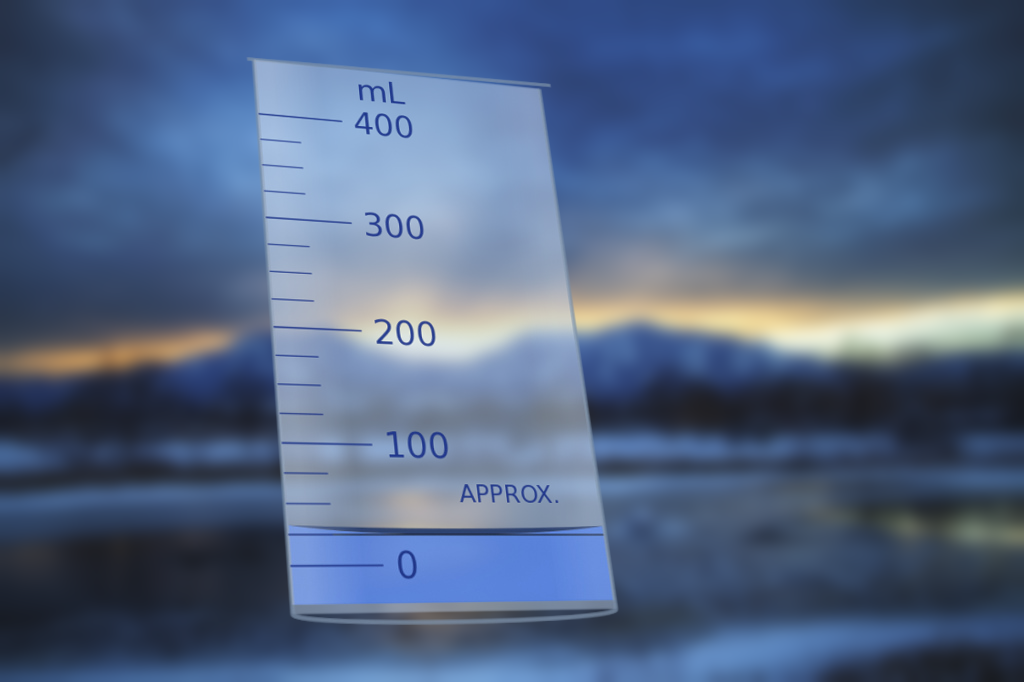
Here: 25
